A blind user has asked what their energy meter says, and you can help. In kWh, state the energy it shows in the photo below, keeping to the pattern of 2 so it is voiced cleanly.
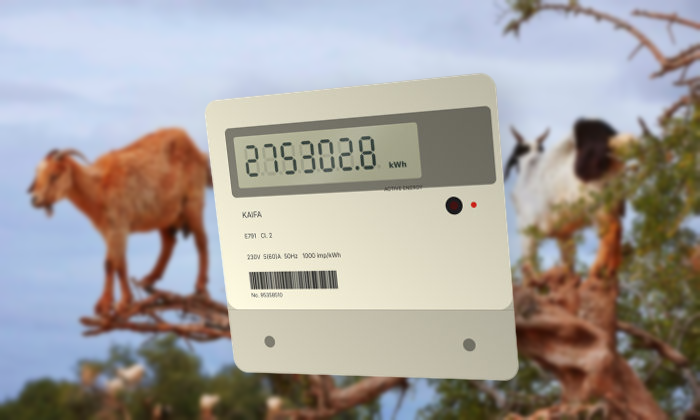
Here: 275302.8
